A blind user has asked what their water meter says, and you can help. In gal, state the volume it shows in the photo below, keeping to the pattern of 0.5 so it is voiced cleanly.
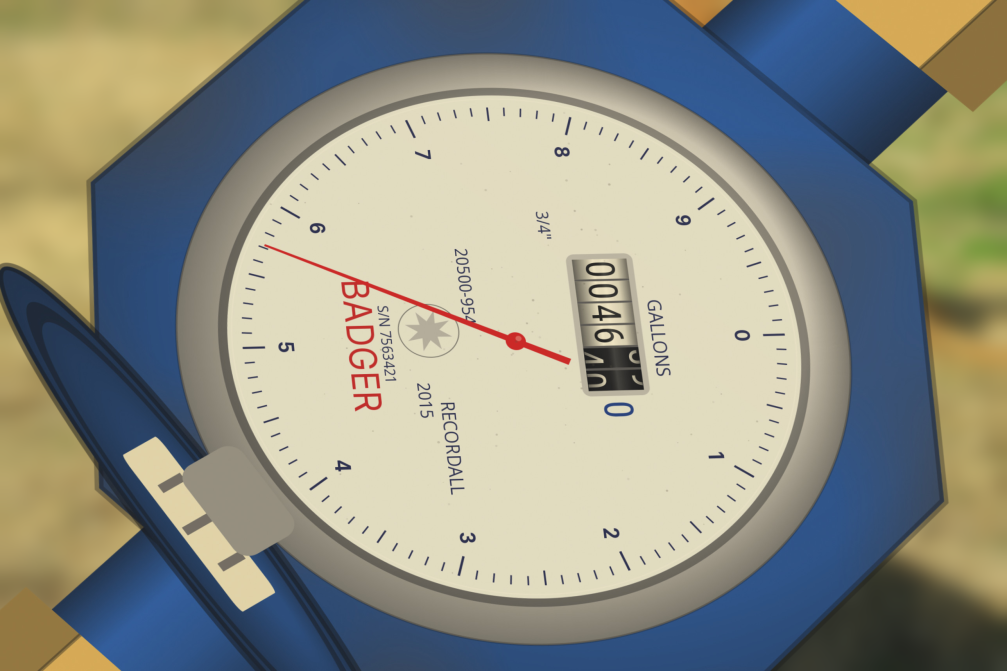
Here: 46395.7
